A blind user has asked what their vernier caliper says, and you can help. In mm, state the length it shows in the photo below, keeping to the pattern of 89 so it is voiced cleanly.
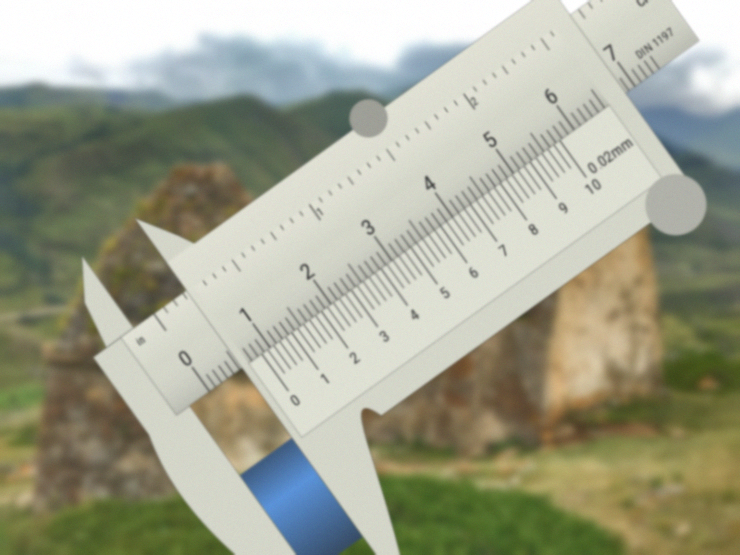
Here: 8.6
